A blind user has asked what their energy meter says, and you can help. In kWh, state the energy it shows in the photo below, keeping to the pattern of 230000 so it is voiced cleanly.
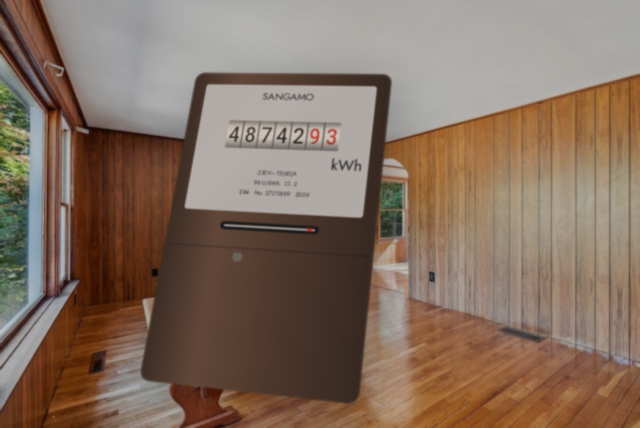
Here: 48742.93
